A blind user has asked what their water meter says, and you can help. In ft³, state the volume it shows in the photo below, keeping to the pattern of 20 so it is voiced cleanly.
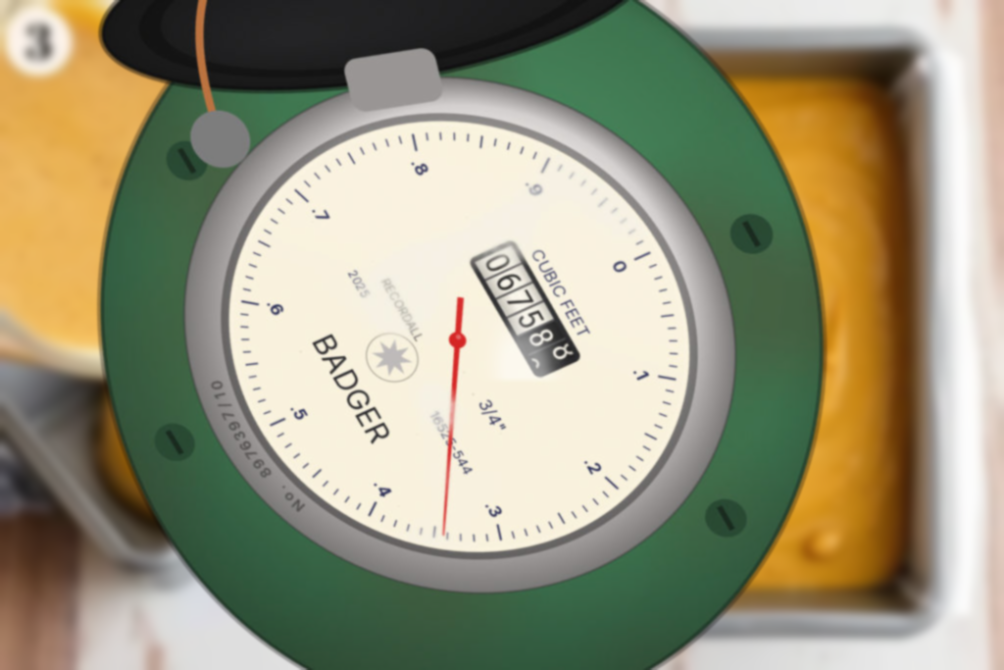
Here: 67588.34
